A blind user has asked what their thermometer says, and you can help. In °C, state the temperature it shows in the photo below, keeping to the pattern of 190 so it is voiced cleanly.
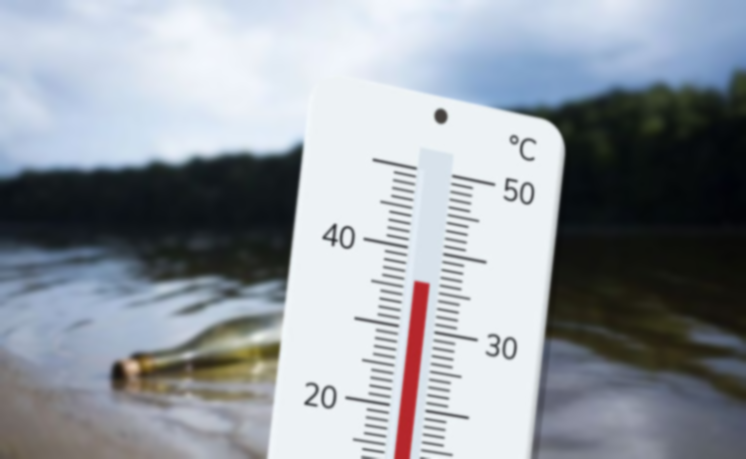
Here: 36
